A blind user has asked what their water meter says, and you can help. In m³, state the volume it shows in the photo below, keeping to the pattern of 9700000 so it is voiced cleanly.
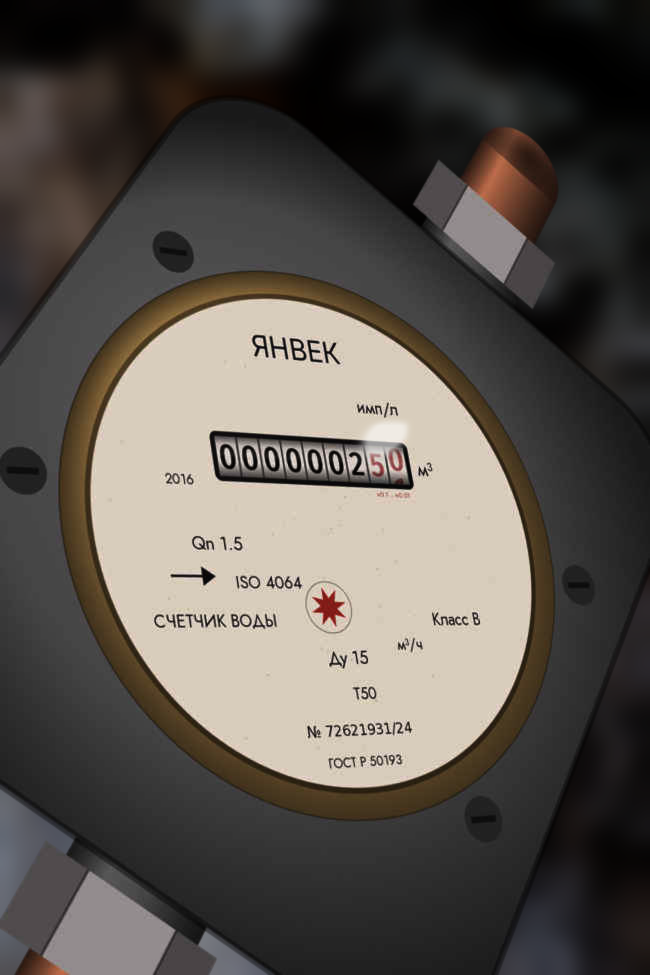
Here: 2.50
